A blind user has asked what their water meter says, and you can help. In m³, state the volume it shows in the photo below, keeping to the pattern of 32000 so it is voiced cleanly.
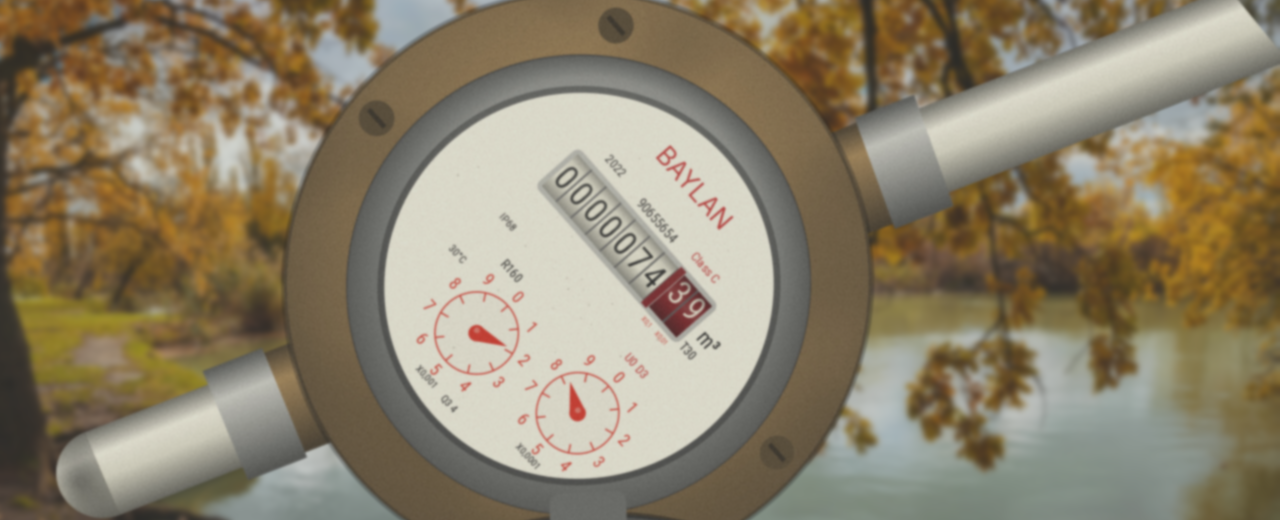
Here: 74.3918
